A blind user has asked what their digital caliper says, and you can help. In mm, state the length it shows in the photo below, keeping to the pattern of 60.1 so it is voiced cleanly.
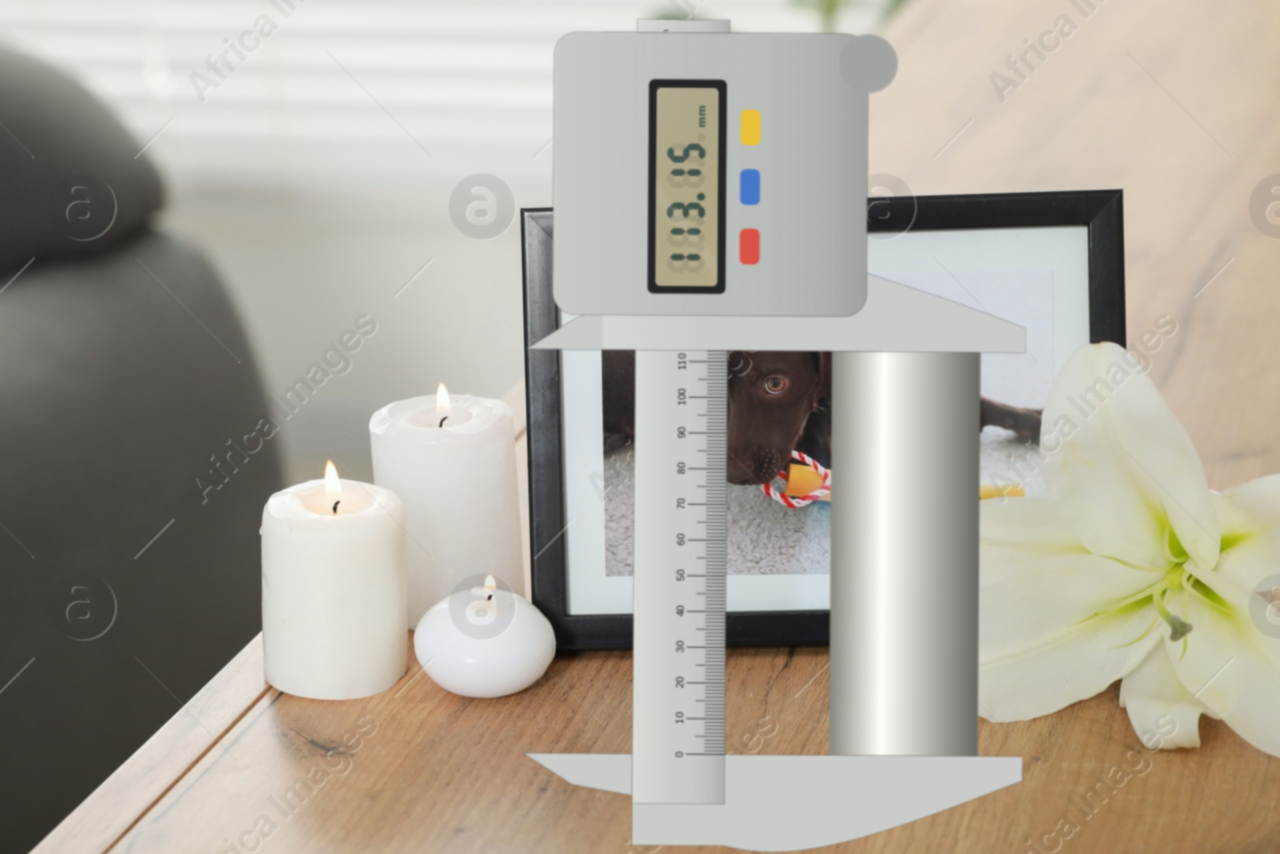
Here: 113.15
